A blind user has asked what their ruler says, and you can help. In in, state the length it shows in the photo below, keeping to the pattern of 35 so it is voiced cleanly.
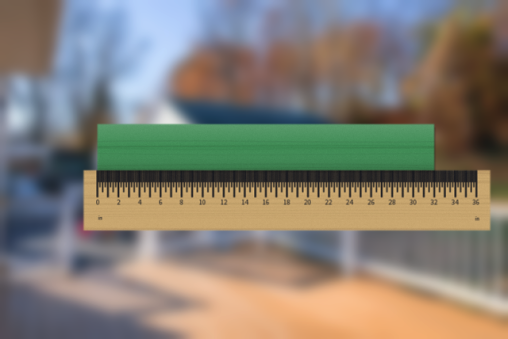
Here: 32
